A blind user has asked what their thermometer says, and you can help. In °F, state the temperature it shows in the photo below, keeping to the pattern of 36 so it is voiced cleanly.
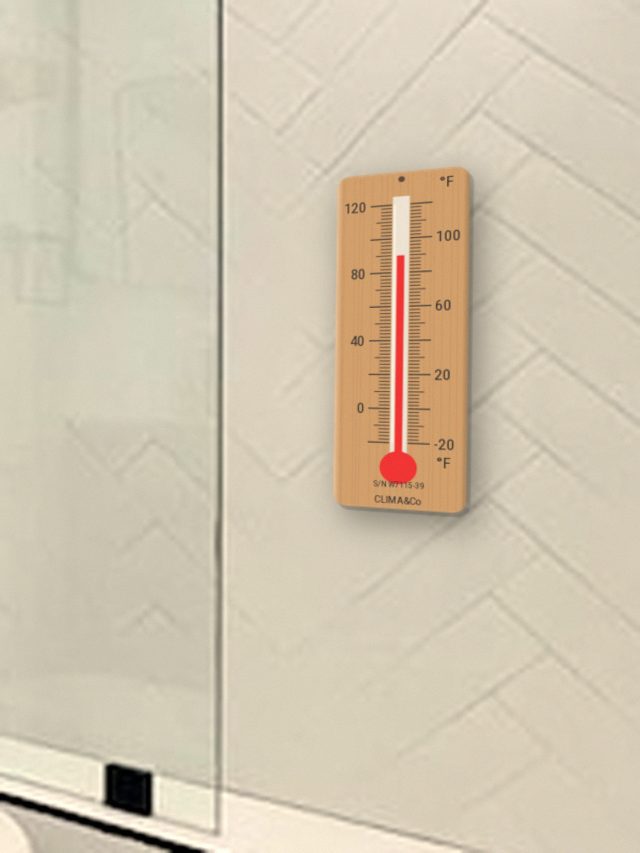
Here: 90
